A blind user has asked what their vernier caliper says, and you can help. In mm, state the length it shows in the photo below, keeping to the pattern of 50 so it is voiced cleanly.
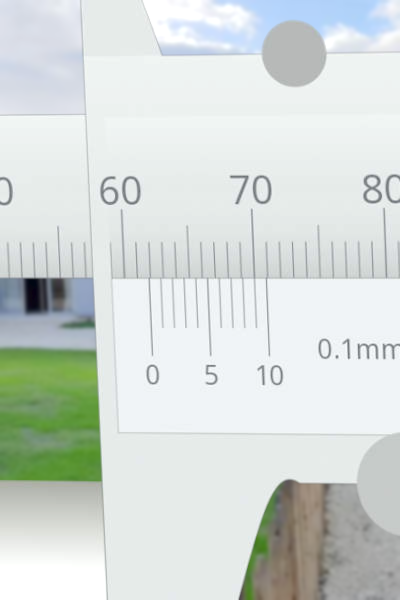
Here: 61.9
